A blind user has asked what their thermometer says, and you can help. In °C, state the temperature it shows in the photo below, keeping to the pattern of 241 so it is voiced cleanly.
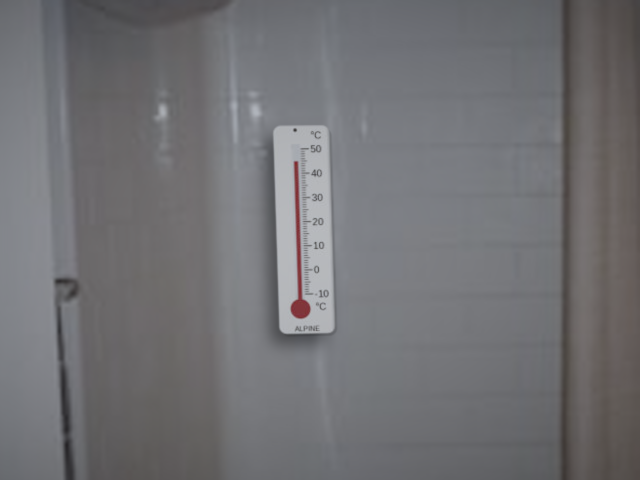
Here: 45
